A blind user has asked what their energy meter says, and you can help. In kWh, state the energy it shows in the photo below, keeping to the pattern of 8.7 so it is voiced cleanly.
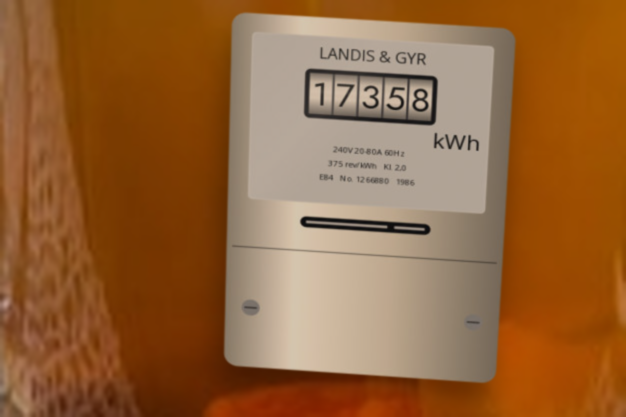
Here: 17358
